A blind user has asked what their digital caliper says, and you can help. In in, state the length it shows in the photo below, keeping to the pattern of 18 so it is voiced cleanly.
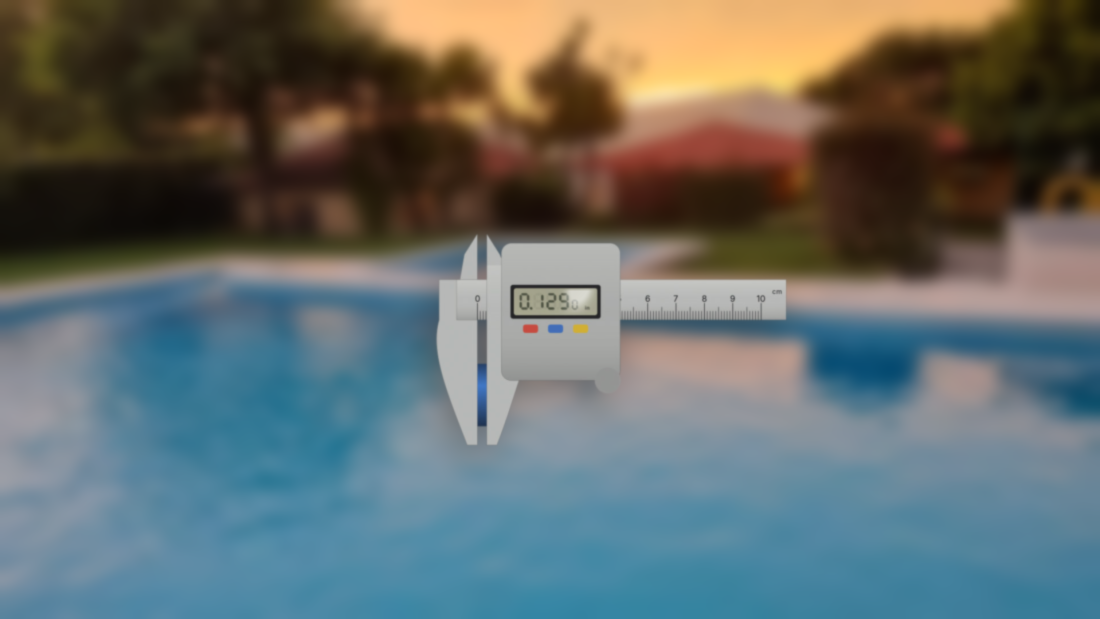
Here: 0.1290
